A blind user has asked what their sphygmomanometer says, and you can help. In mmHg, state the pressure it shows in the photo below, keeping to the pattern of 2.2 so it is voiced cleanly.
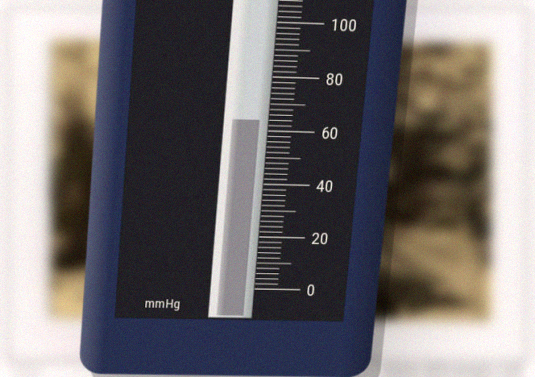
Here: 64
